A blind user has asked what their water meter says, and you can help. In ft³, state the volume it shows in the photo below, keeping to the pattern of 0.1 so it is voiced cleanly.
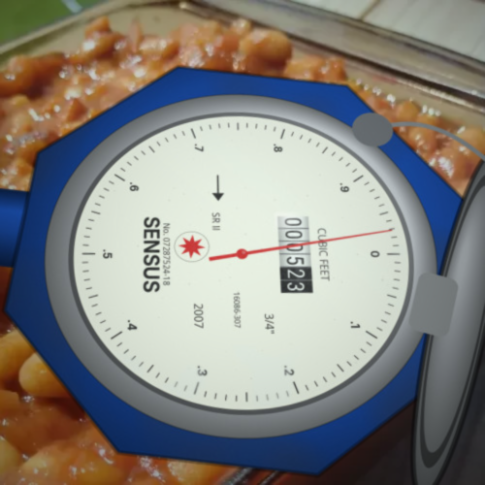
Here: 522.97
